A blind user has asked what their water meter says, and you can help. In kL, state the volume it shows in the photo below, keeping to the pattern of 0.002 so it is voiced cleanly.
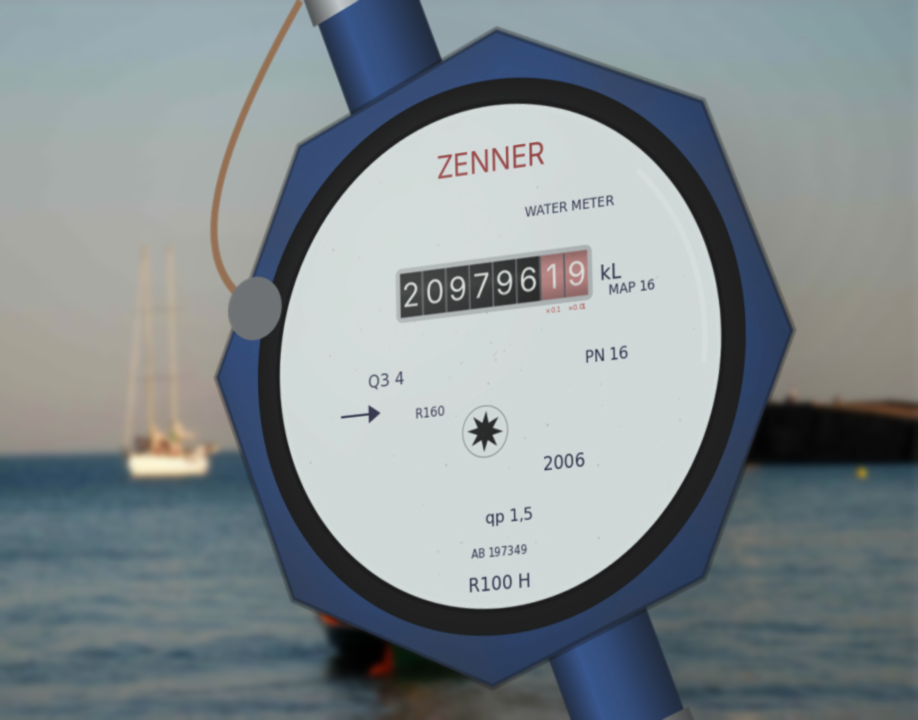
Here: 209796.19
